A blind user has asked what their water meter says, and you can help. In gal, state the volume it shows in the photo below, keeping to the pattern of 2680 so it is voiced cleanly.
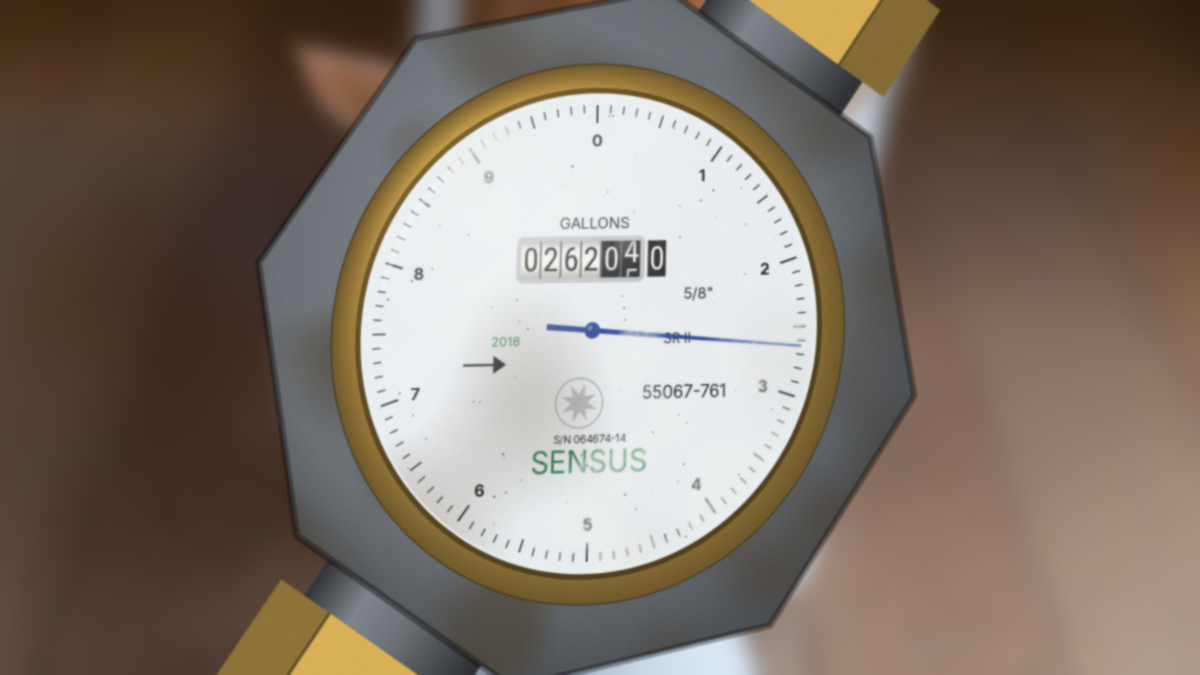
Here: 262042.6
